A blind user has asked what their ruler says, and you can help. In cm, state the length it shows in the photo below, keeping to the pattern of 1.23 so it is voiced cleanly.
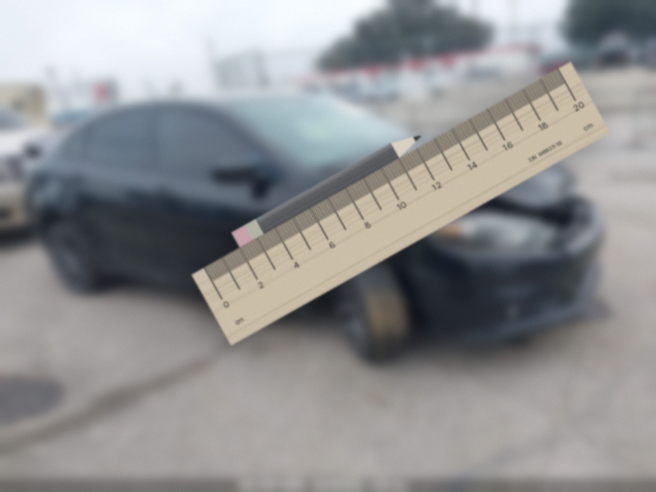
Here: 10.5
